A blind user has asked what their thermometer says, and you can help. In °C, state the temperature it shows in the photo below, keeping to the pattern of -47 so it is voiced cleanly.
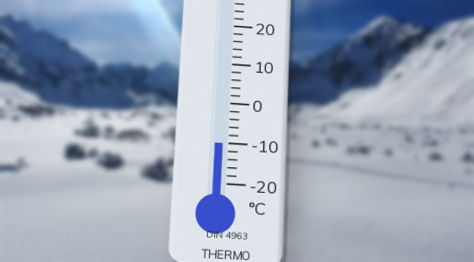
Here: -10
